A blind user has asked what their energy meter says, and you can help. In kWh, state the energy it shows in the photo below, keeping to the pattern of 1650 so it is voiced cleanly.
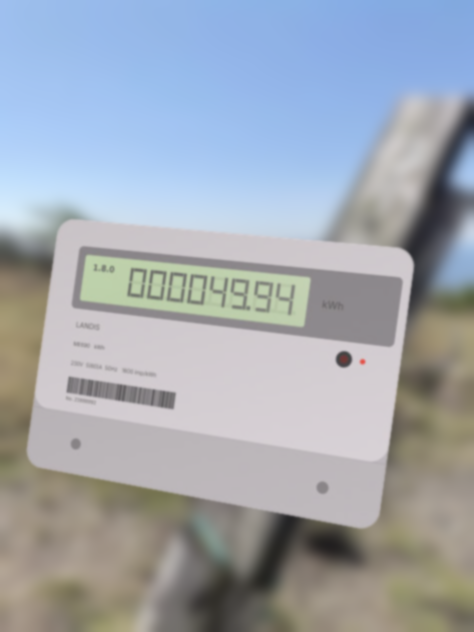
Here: 49.94
